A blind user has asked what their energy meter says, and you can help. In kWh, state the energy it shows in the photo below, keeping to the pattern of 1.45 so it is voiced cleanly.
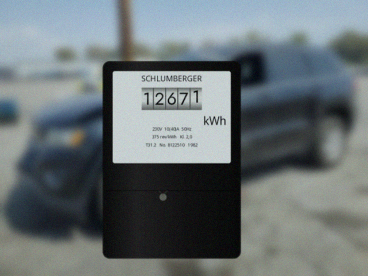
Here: 12671
